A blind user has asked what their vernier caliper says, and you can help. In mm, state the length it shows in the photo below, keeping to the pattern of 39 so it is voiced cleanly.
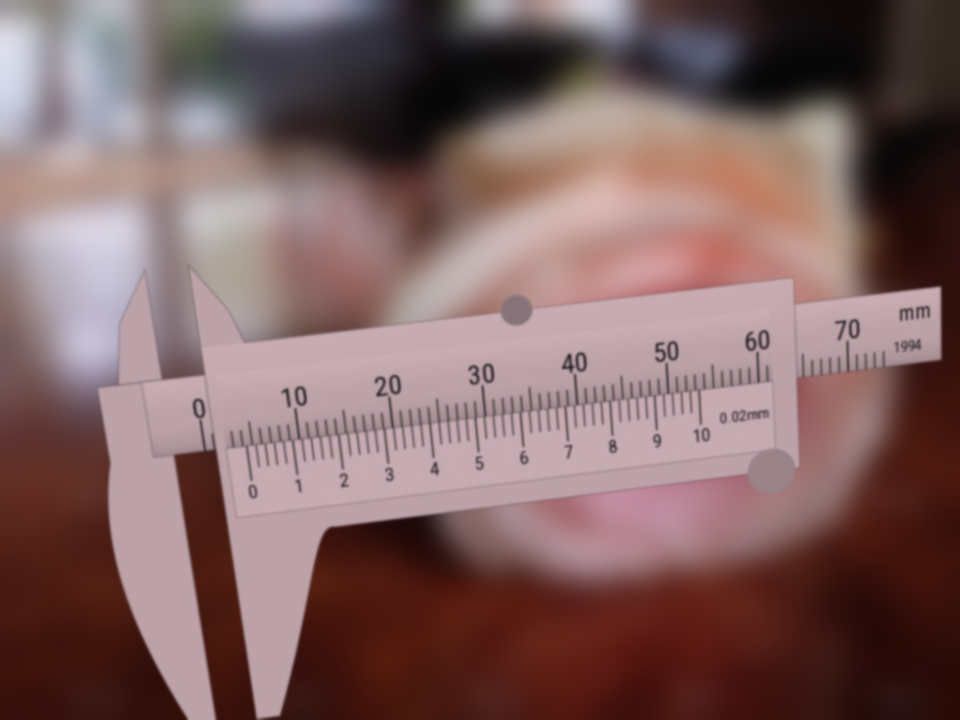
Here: 4.4
